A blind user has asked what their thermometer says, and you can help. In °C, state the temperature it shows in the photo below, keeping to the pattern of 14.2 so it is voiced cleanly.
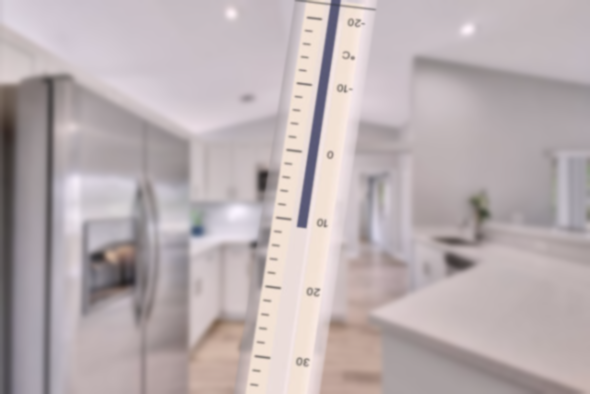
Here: 11
